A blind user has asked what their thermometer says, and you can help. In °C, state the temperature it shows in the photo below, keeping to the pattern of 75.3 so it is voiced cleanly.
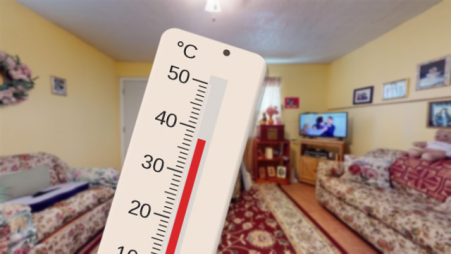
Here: 38
